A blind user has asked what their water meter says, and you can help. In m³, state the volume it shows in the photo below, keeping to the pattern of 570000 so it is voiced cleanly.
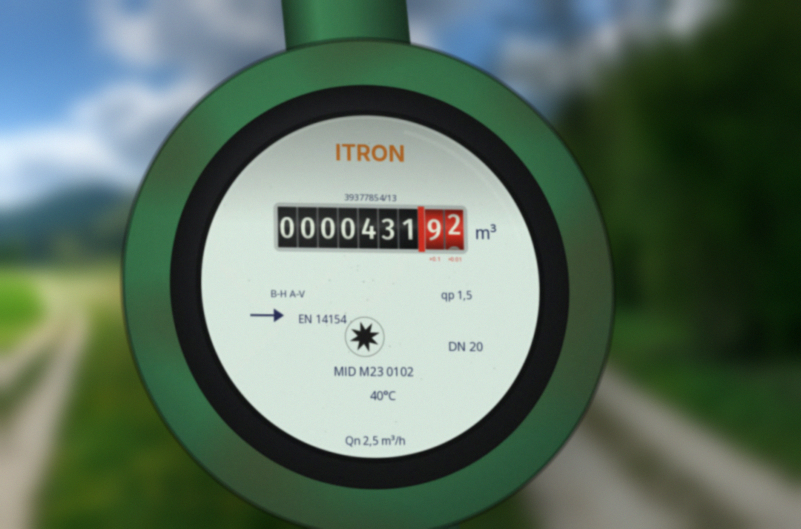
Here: 431.92
